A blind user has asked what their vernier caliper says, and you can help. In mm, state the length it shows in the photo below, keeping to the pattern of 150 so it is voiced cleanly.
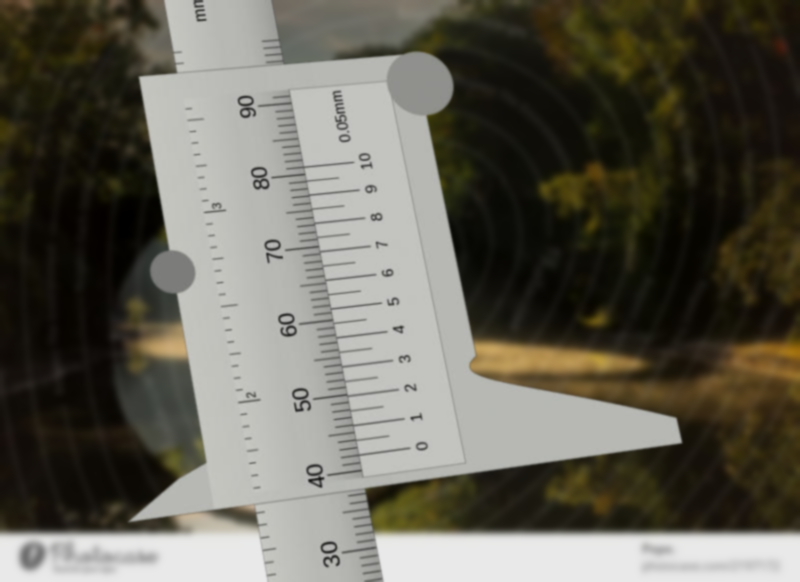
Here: 42.0
